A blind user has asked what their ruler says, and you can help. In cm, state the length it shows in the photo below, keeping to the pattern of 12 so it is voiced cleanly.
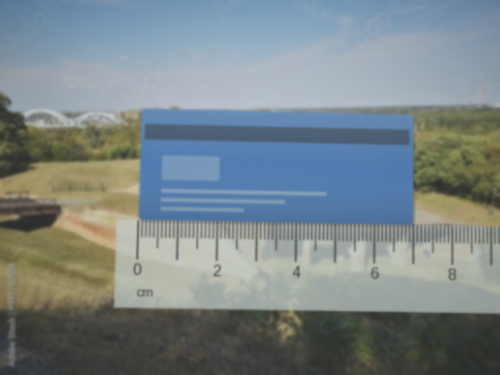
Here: 7
